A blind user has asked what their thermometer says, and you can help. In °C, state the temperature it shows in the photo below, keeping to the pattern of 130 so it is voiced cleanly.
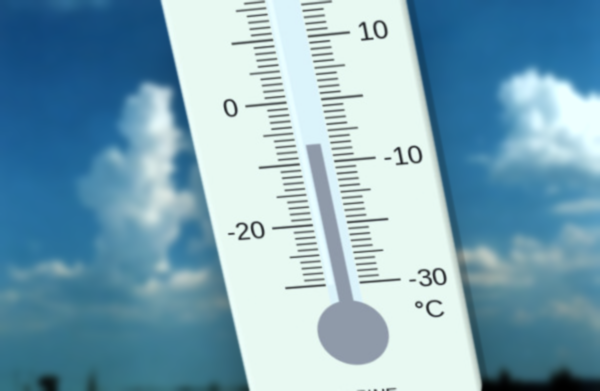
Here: -7
